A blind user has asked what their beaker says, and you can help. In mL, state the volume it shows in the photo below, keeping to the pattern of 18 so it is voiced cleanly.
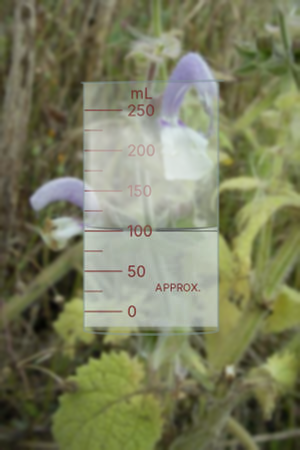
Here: 100
